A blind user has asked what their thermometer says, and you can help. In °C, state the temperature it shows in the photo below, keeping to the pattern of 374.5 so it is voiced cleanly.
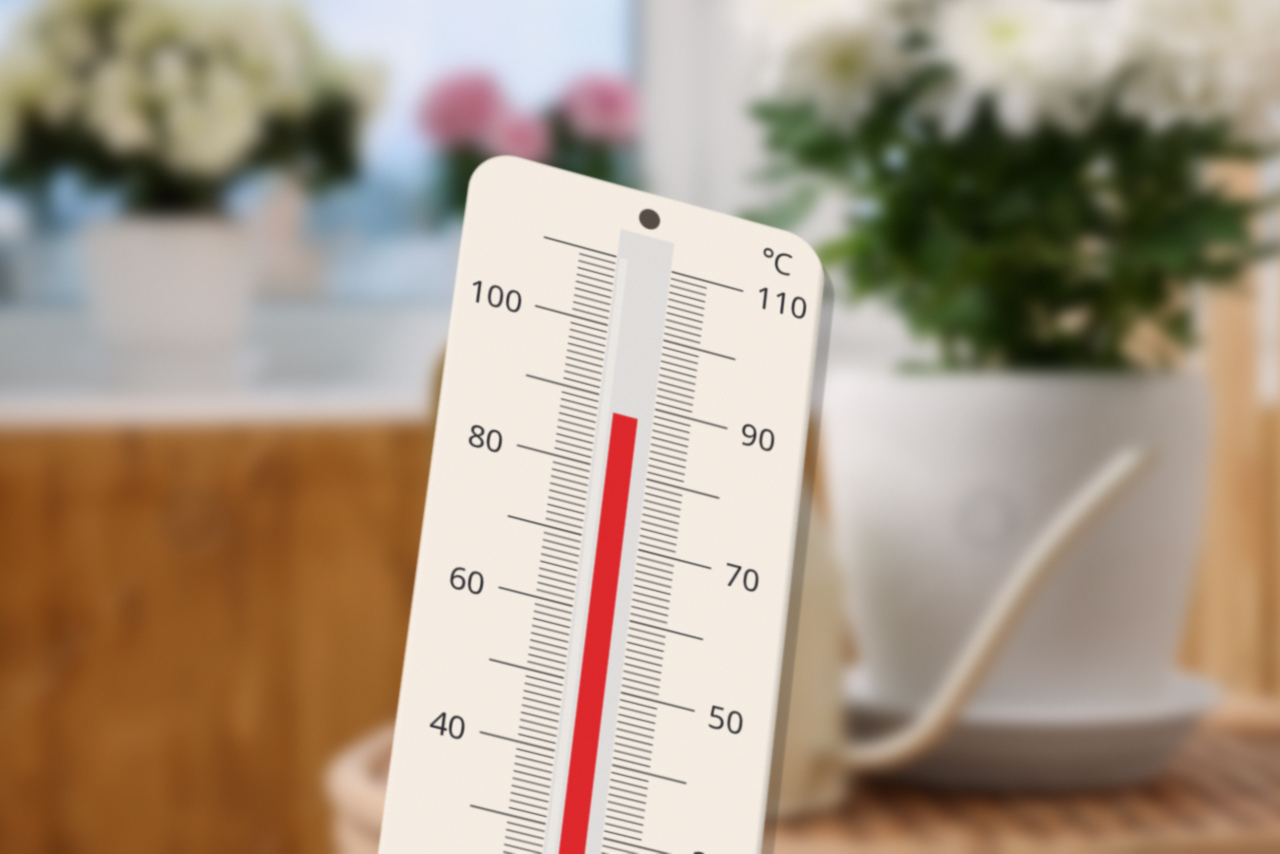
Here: 88
